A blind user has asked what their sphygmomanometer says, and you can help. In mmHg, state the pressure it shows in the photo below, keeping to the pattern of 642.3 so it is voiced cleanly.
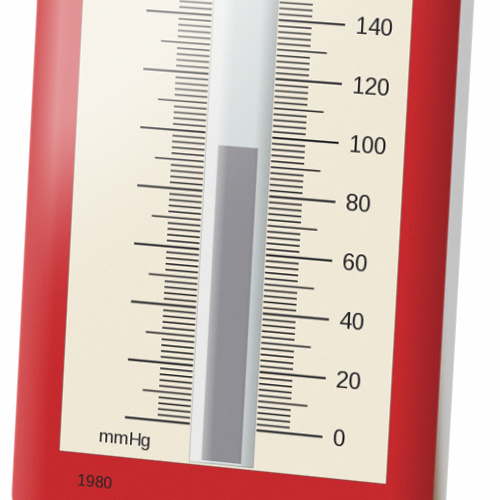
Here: 96
